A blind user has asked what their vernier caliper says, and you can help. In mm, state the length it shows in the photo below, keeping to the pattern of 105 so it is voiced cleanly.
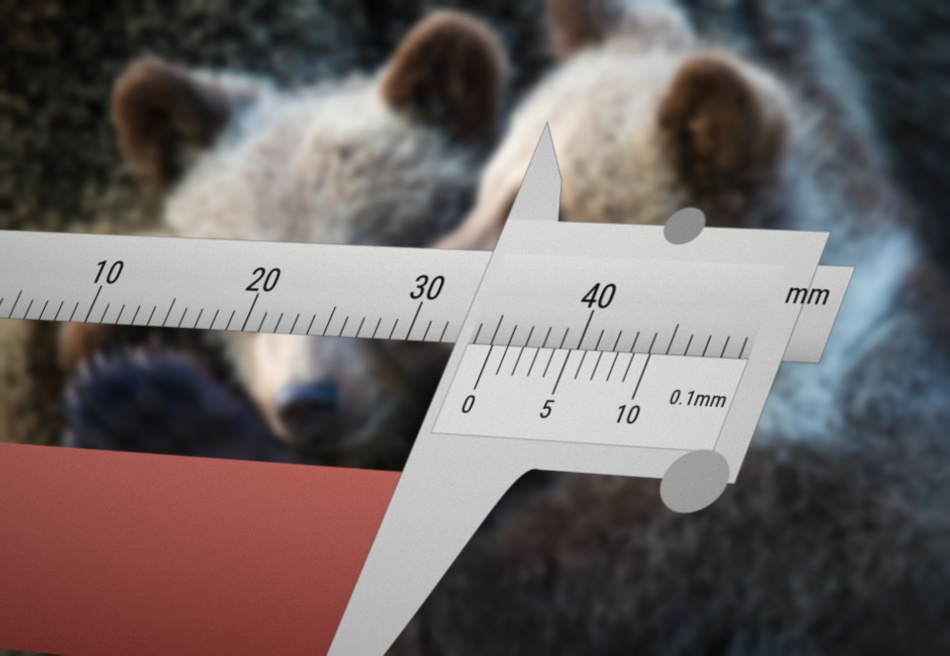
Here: 35.1
